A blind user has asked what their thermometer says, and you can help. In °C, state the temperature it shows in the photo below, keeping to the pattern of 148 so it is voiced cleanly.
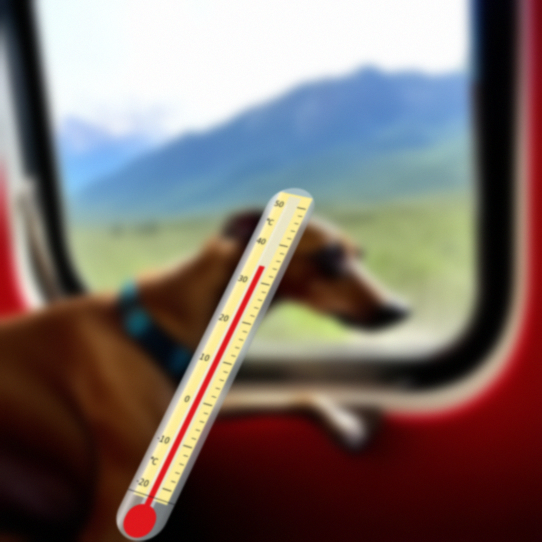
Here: 34
